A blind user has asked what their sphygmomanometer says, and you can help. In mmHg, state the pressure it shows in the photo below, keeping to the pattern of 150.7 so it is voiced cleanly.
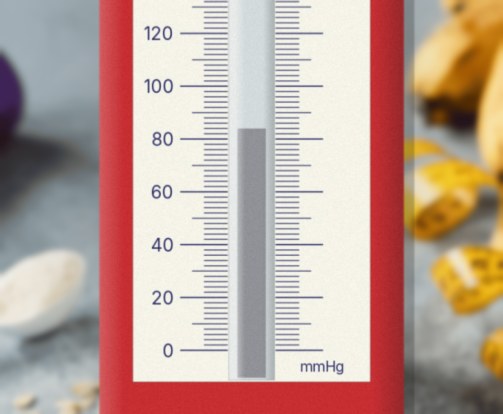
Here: 84
